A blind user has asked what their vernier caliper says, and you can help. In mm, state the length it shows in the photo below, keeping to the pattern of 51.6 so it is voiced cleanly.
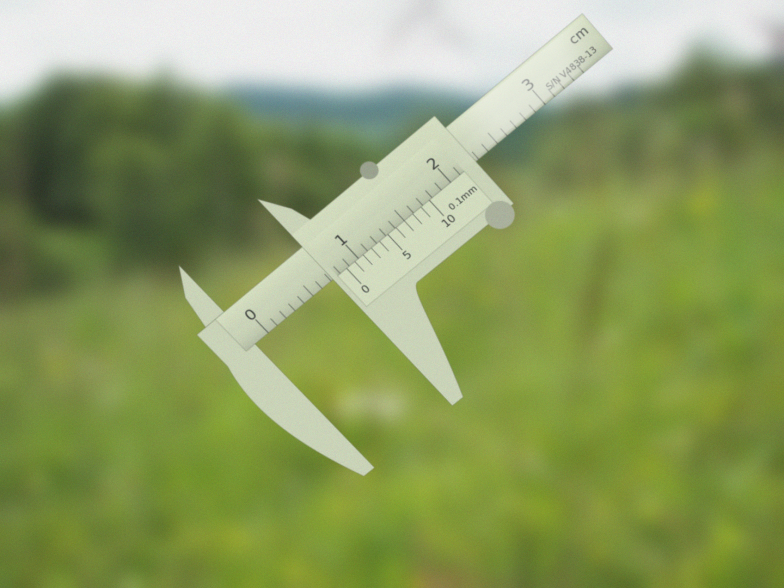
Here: 8.7
